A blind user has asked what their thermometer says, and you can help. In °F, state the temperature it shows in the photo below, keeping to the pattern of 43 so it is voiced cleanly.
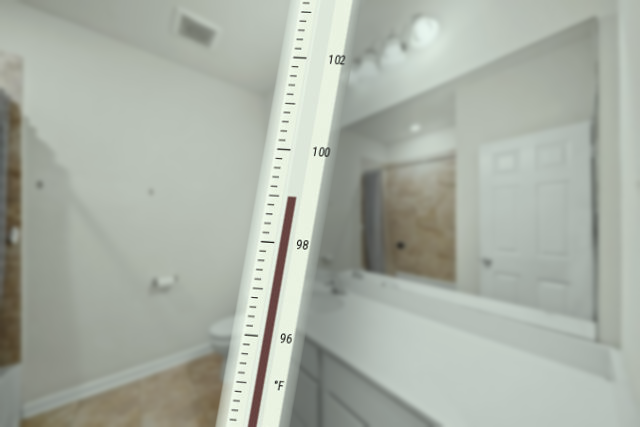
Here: 99
